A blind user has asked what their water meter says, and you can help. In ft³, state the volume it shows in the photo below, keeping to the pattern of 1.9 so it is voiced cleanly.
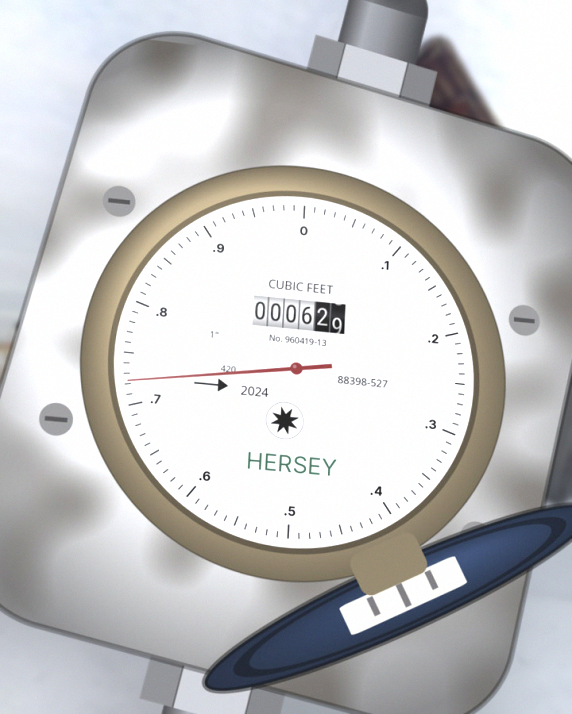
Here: 628.72
